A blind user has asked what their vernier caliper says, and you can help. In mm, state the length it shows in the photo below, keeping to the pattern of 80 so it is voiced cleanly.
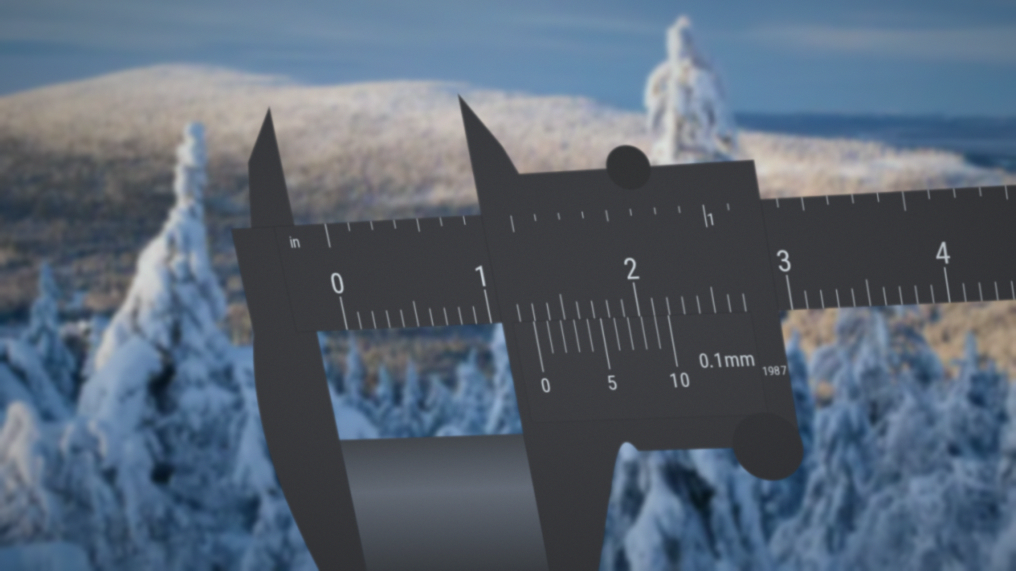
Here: 12.9
